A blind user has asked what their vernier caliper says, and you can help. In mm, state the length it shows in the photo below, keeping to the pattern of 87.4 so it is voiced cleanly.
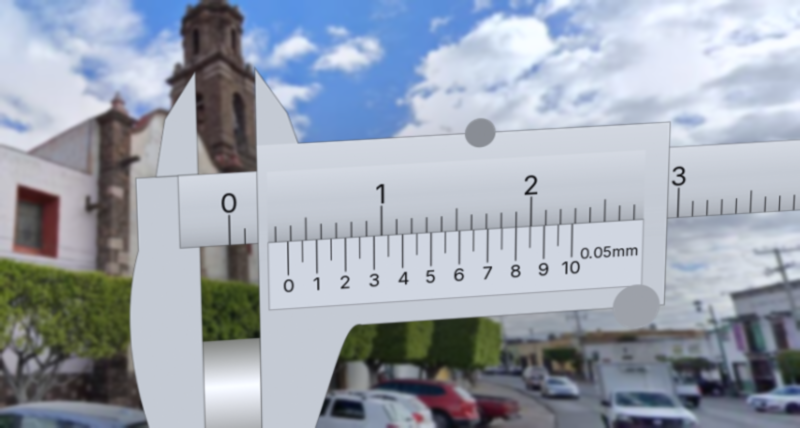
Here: 3.8
